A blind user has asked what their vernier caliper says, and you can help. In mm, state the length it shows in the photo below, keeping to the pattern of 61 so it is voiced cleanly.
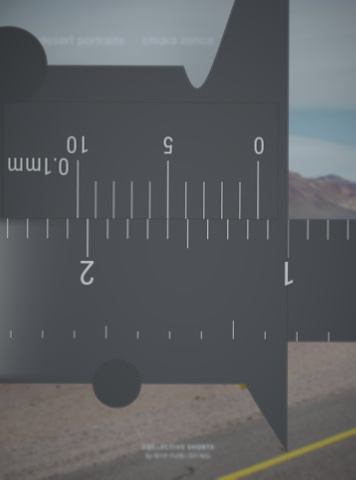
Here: 11.5
